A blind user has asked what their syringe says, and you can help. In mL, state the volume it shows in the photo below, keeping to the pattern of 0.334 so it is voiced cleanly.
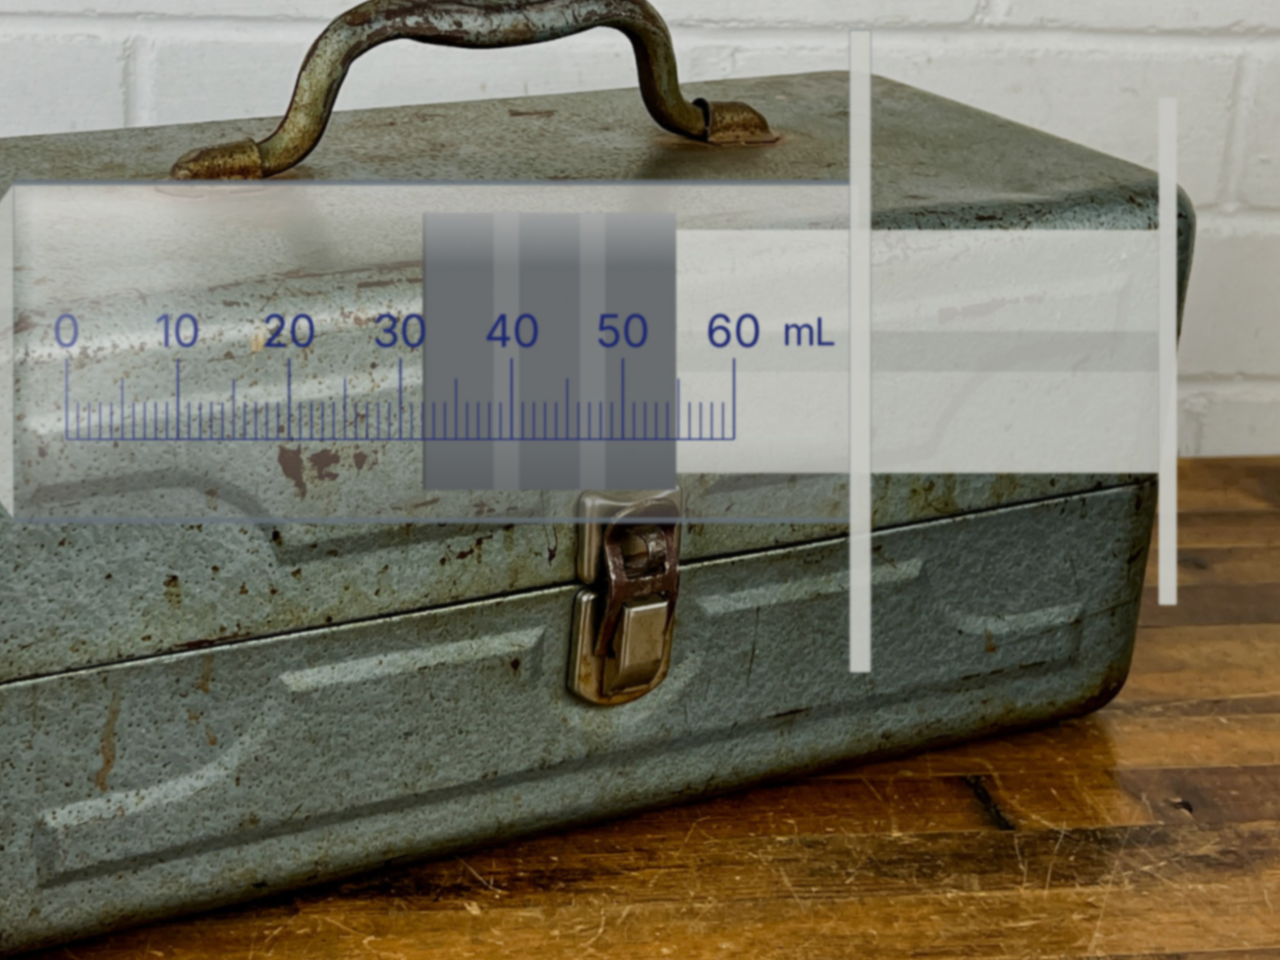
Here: 32
